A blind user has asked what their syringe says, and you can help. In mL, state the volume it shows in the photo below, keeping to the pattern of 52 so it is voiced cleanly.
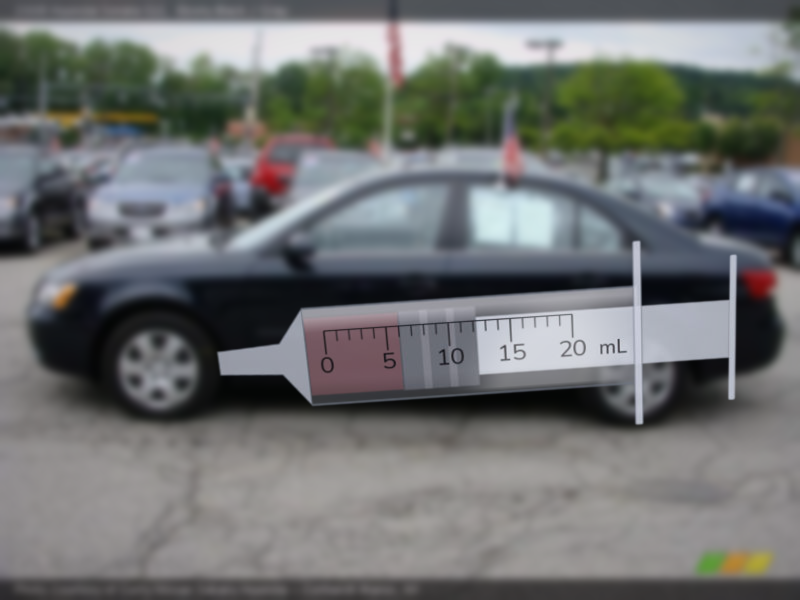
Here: 6
